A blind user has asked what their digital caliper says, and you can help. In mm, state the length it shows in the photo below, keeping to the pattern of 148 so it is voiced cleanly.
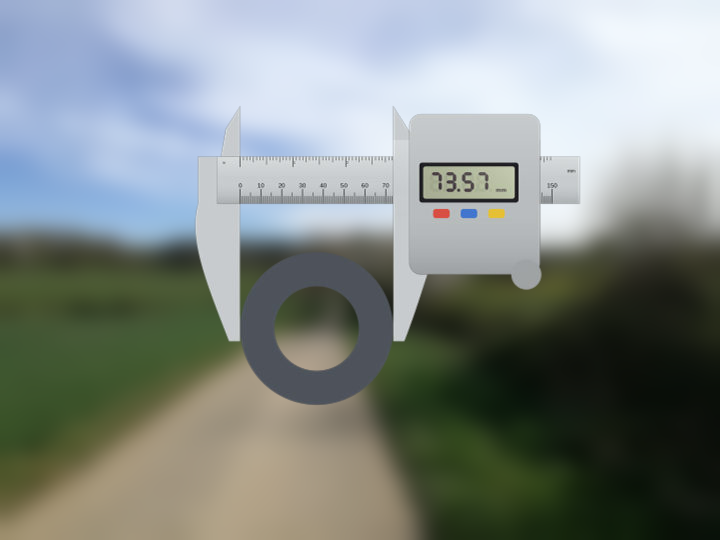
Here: 73.57
